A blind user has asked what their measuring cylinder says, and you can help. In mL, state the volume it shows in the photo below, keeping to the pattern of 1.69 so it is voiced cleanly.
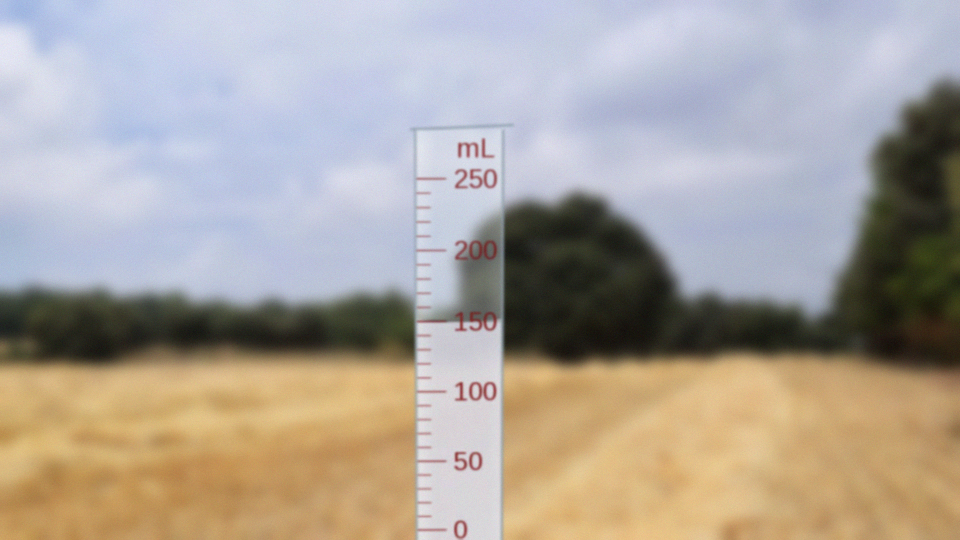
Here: 150
